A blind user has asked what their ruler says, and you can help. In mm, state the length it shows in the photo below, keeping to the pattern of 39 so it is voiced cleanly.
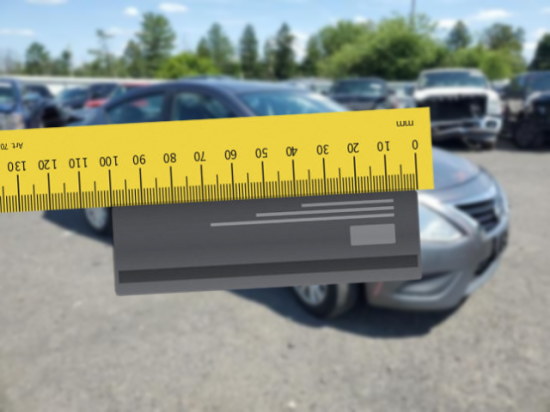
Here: 100
